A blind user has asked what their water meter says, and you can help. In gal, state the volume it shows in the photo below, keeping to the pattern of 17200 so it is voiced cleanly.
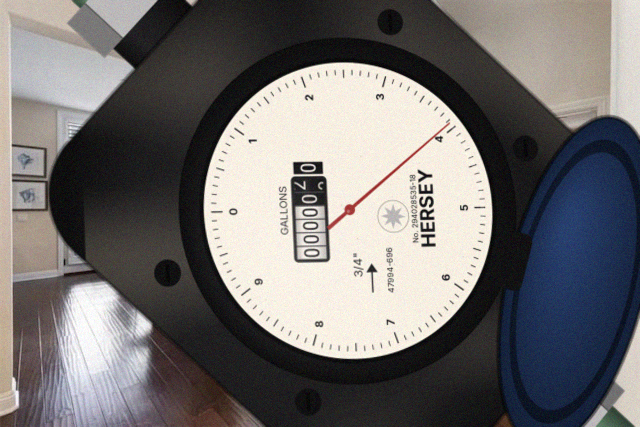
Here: 23.9
